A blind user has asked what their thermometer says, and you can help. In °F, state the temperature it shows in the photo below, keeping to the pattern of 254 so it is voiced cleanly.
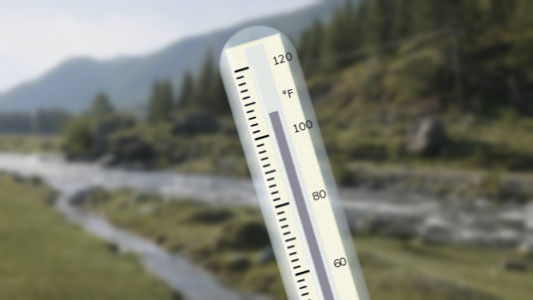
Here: 106
